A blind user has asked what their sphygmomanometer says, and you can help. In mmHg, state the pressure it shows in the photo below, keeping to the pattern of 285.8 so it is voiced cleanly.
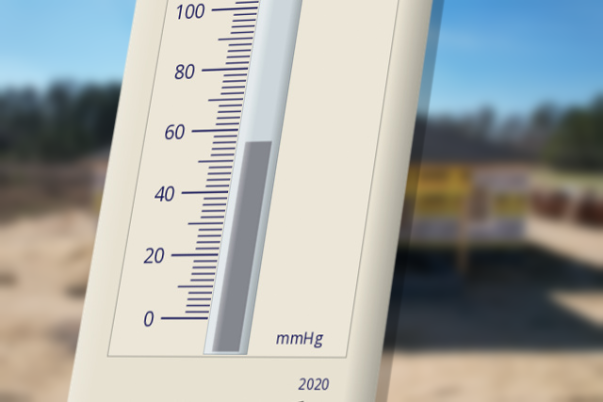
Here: 56
